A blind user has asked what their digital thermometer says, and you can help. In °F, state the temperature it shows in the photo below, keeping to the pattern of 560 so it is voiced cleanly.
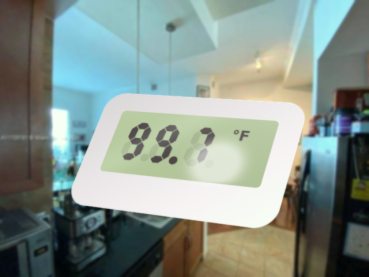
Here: 99.7
